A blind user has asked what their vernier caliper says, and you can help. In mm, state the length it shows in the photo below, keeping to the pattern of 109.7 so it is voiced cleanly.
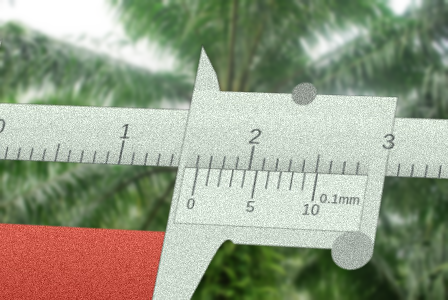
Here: 16.1
